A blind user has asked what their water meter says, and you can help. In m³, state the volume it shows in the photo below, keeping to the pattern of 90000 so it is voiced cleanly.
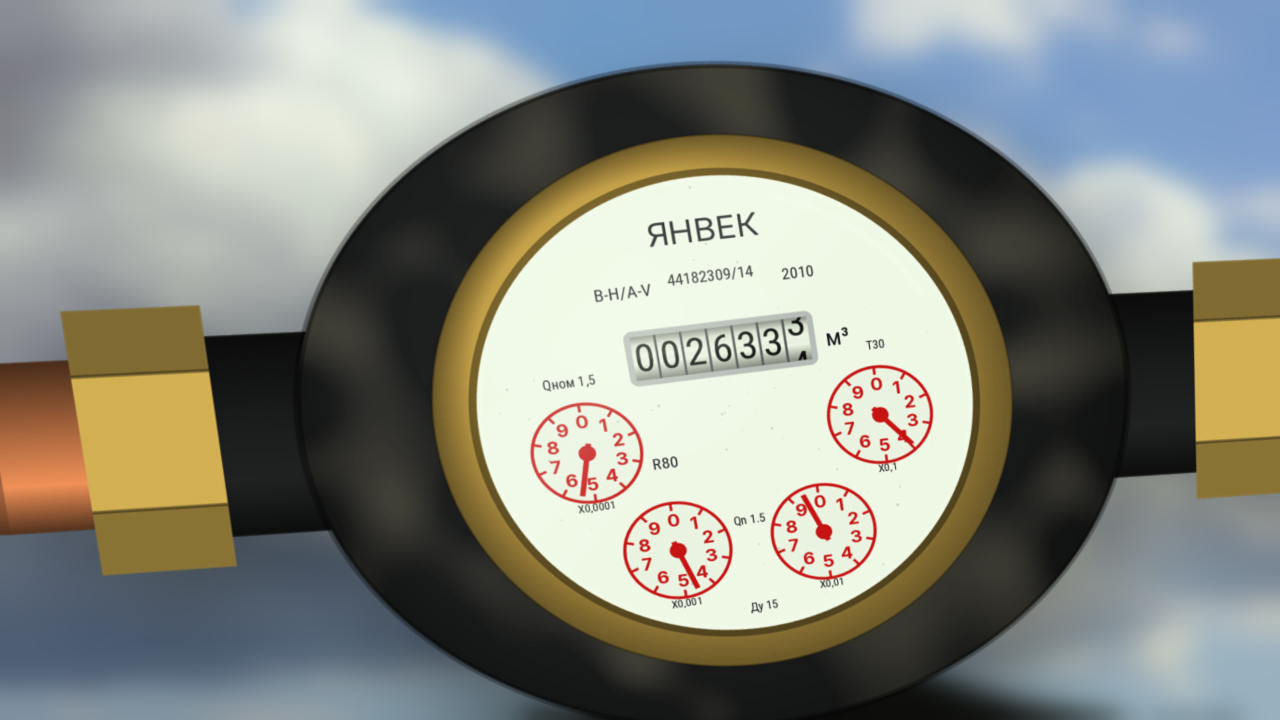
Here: 26333.3945
